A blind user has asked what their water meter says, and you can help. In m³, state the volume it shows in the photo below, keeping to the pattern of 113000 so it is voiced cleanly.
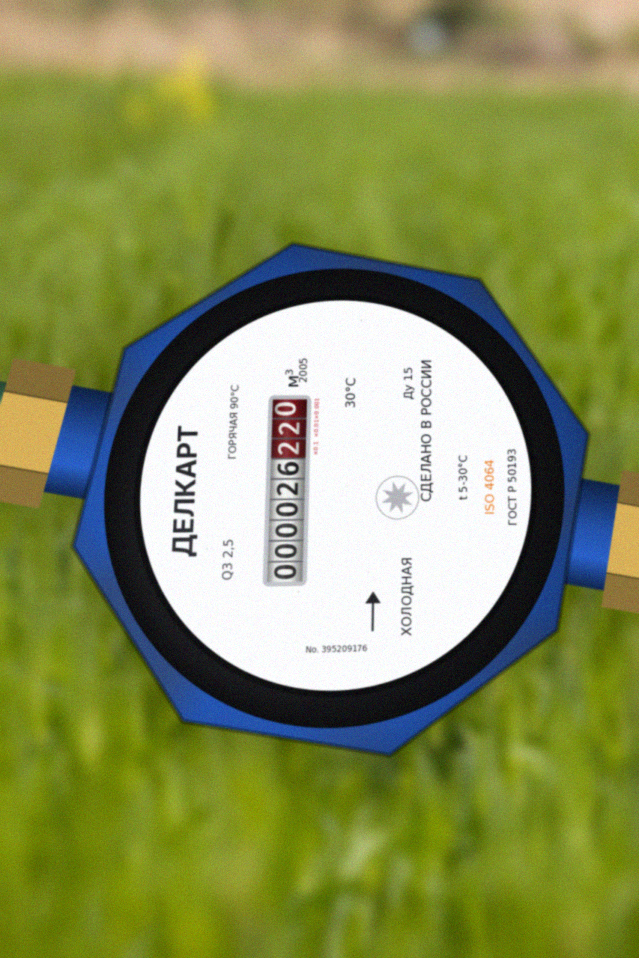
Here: 26.220
